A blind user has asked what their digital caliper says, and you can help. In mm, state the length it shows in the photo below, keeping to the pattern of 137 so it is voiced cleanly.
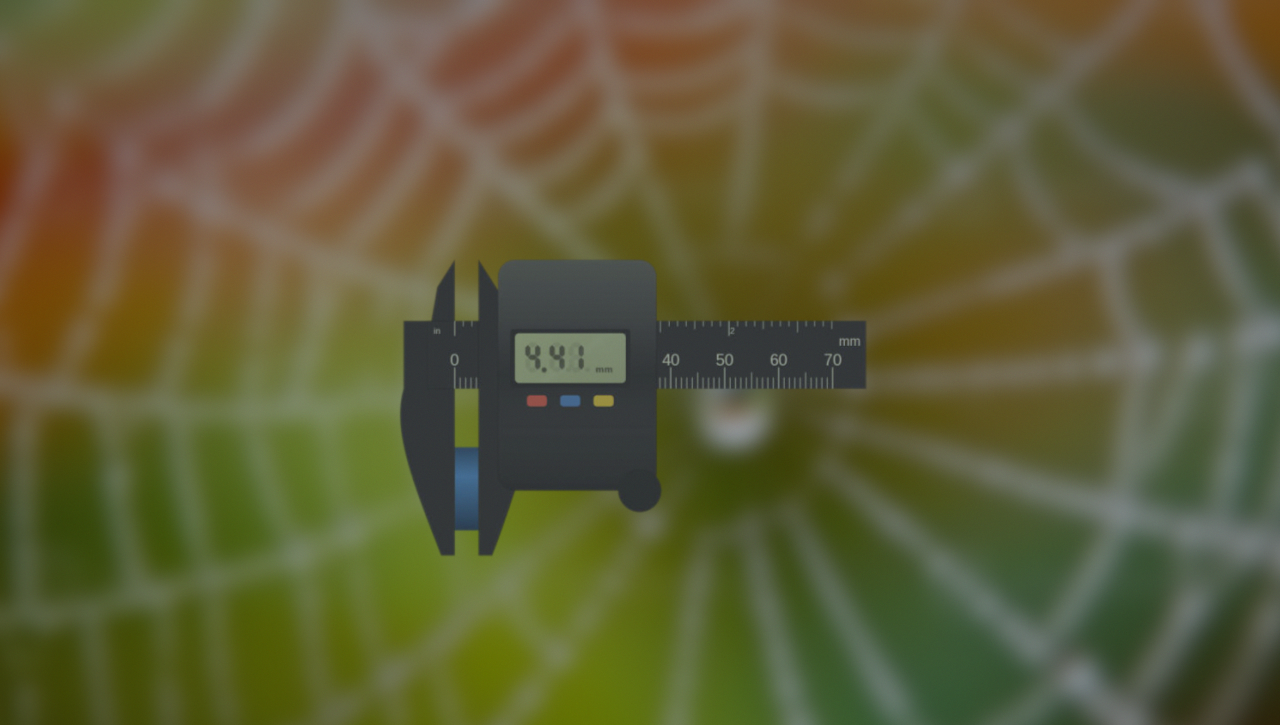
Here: 4.41
